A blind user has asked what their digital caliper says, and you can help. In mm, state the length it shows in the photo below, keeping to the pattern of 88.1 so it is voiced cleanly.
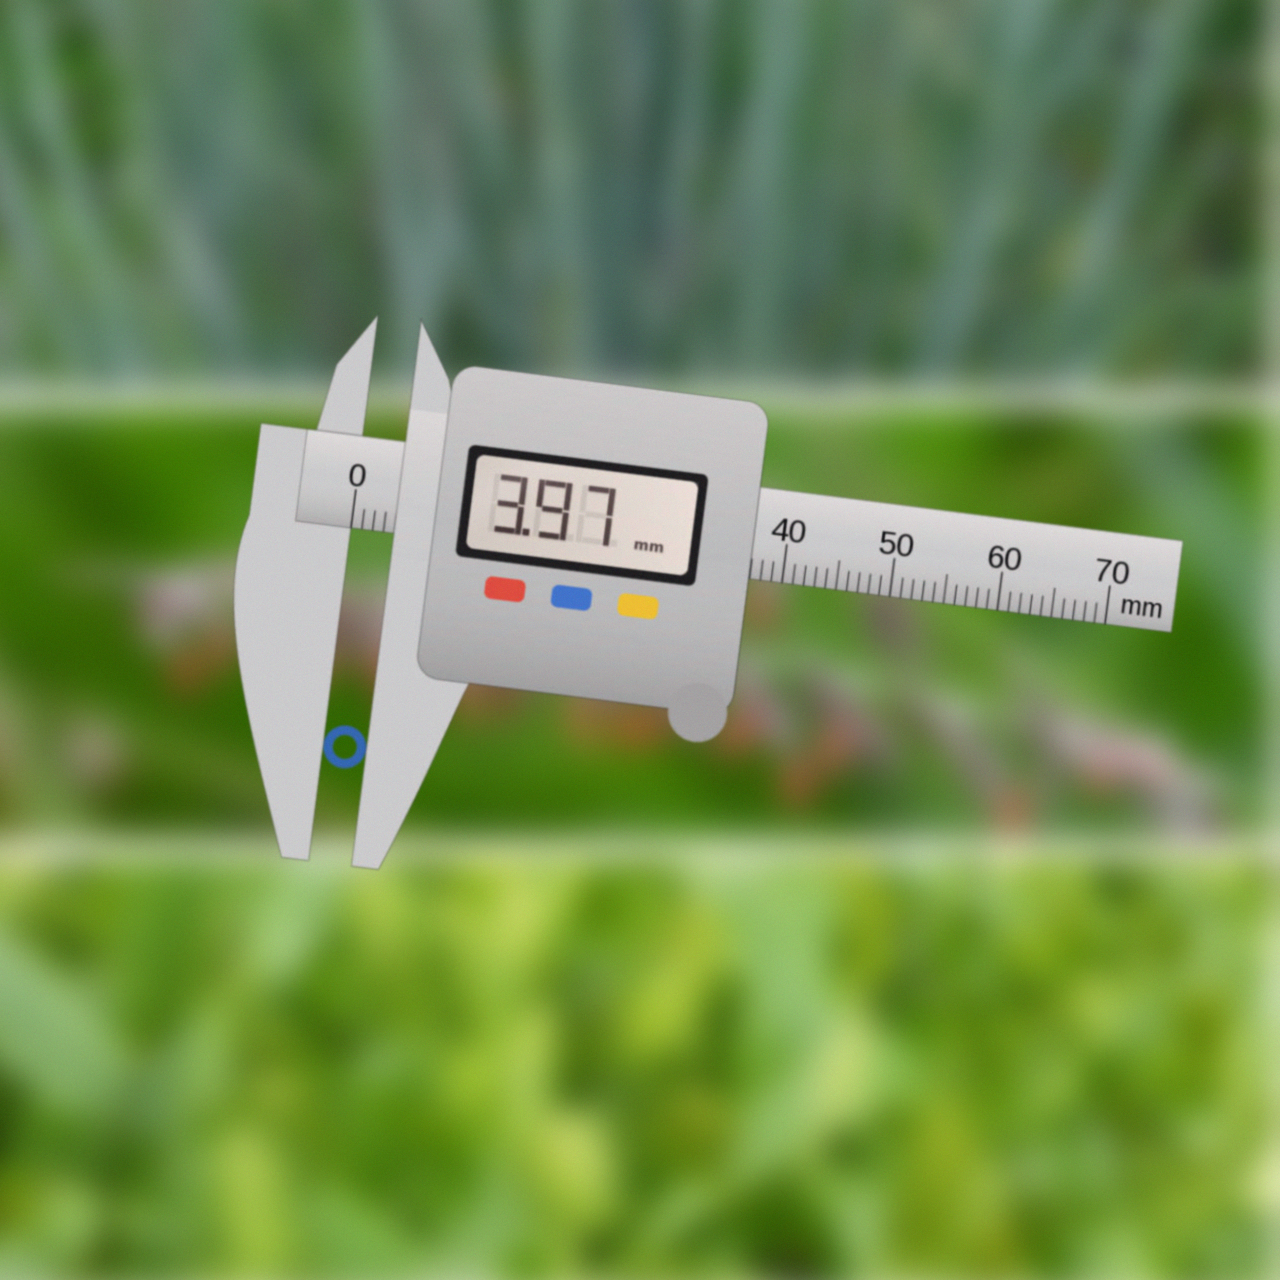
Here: 3.97
